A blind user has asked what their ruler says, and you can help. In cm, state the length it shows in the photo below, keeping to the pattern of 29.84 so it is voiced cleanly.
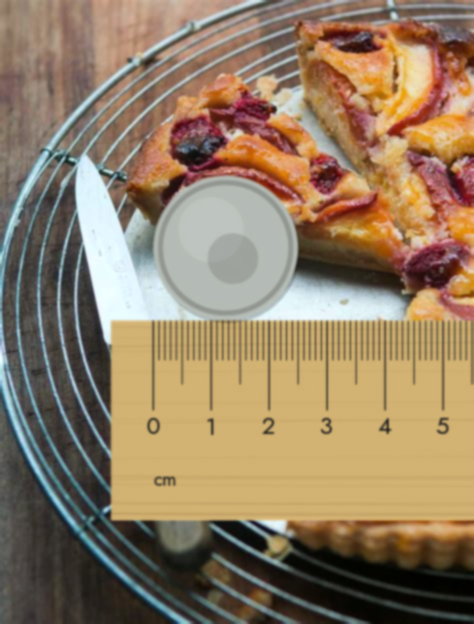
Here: 2.5
